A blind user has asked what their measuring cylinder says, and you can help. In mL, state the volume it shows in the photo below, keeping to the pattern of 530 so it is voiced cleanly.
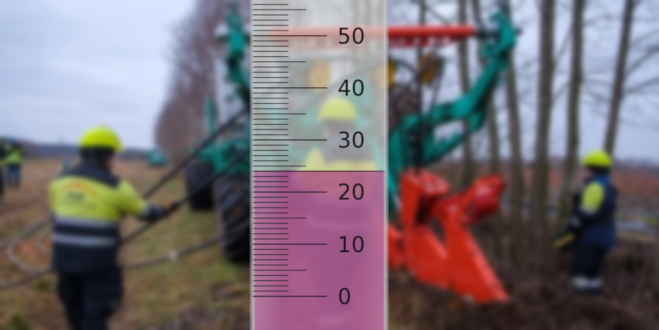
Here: 24
